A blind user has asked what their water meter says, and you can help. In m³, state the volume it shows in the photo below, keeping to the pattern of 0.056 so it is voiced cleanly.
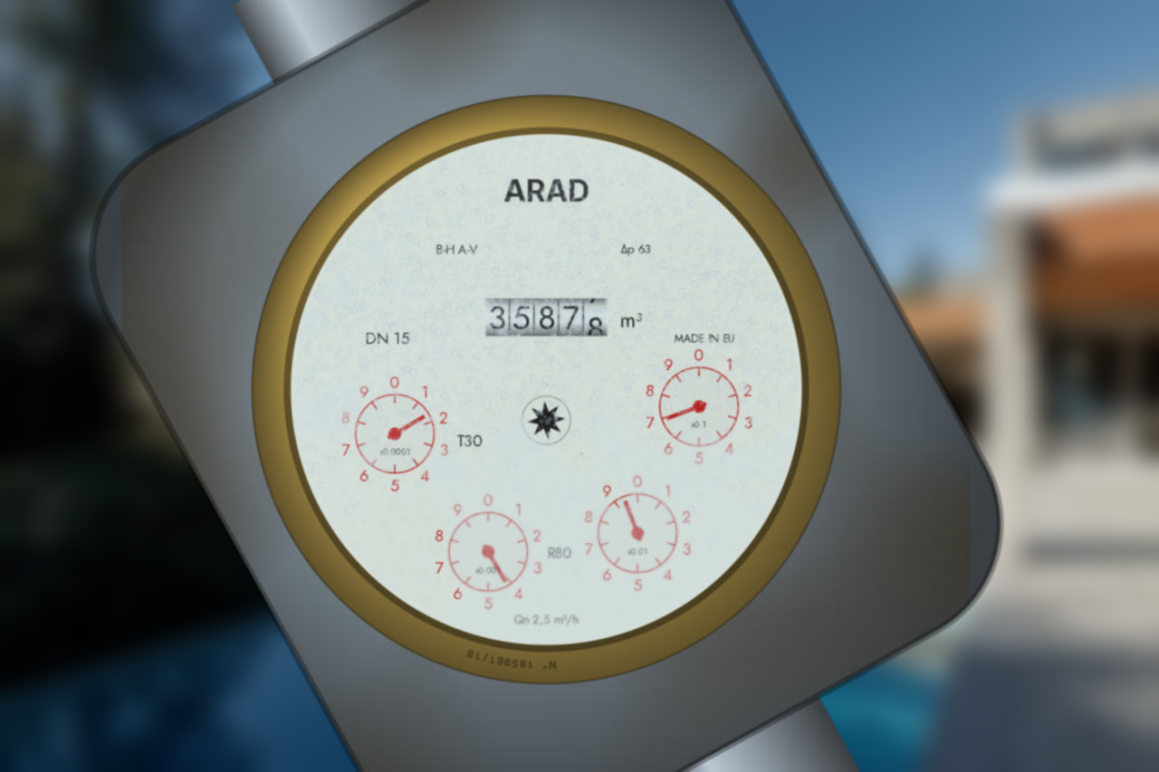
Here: 35877.6941
